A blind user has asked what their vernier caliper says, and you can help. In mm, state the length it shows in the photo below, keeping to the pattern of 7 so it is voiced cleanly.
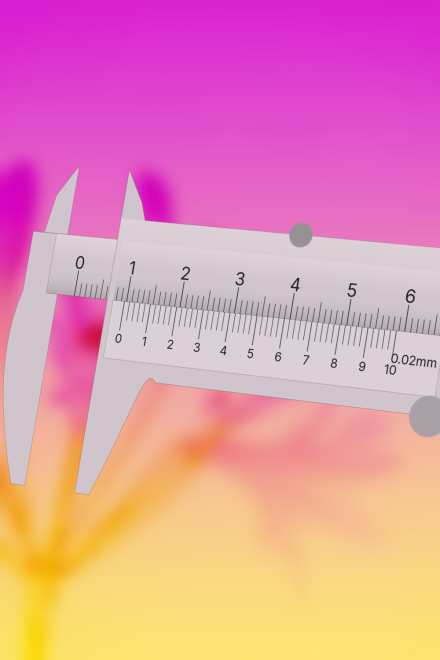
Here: 9.6
